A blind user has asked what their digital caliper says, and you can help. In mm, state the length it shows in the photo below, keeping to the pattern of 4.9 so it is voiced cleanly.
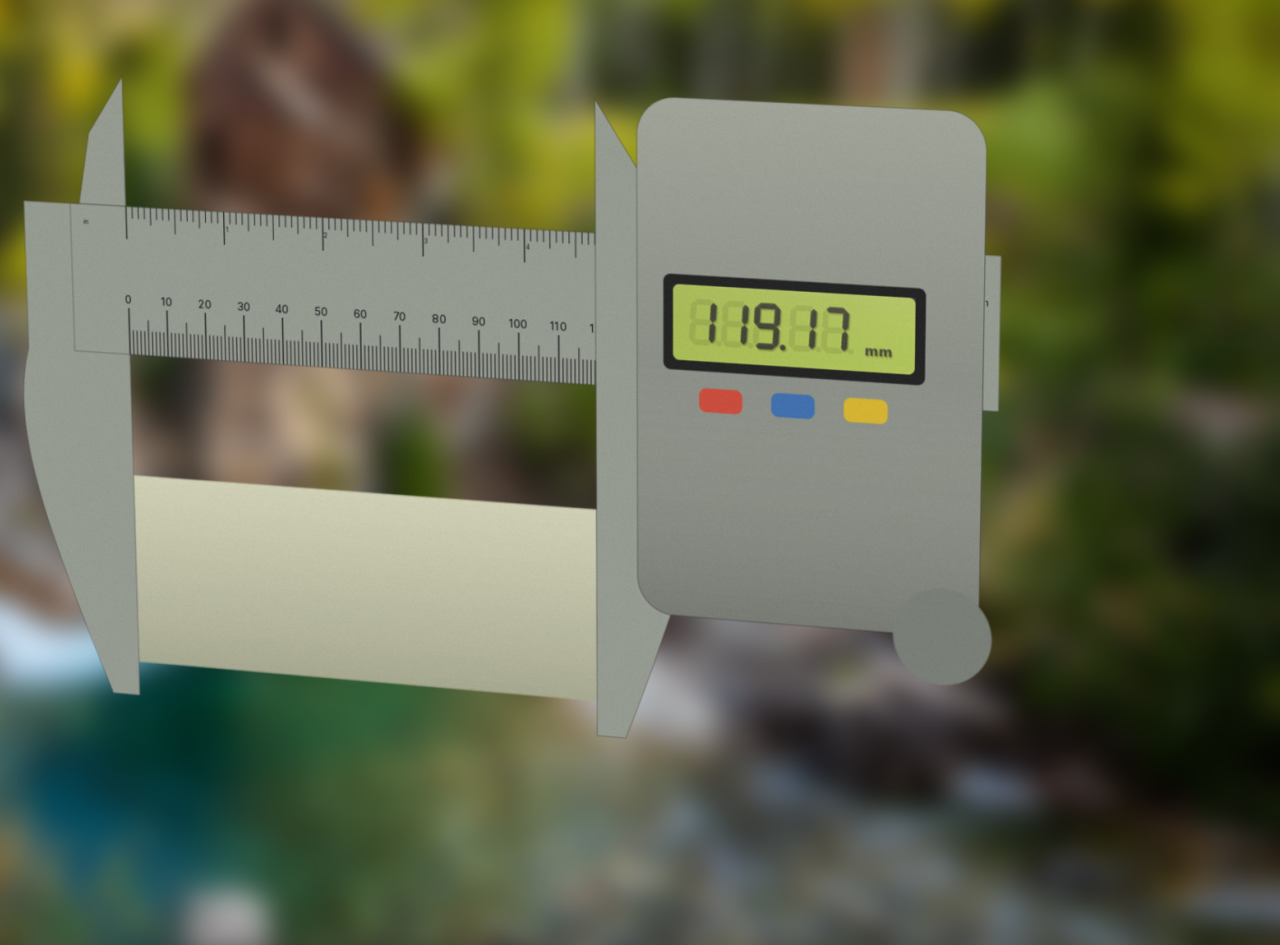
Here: 119.17
